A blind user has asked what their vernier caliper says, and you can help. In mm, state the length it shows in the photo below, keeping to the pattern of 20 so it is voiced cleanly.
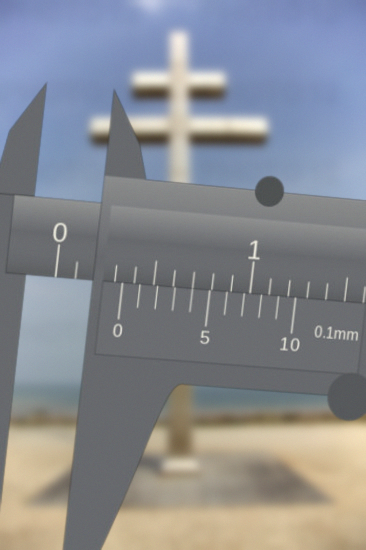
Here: 3.4
